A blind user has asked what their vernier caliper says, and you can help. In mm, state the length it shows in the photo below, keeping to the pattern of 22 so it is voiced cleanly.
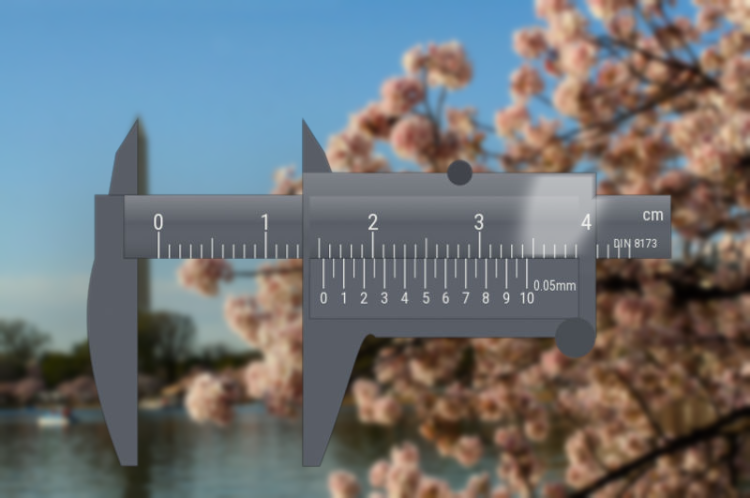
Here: 15.4
